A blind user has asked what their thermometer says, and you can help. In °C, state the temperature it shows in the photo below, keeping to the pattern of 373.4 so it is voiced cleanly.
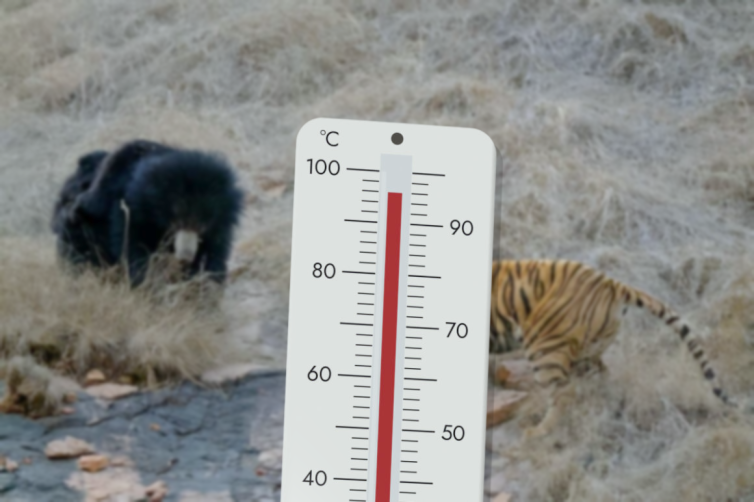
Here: 96
